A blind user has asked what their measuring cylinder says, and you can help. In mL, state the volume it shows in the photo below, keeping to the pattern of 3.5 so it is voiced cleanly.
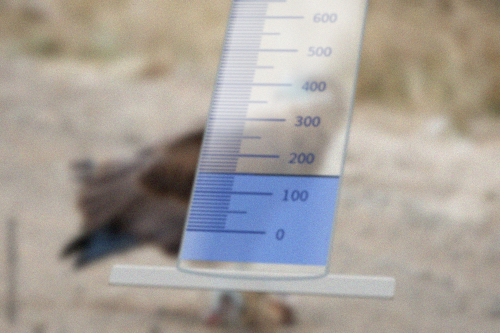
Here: 150
